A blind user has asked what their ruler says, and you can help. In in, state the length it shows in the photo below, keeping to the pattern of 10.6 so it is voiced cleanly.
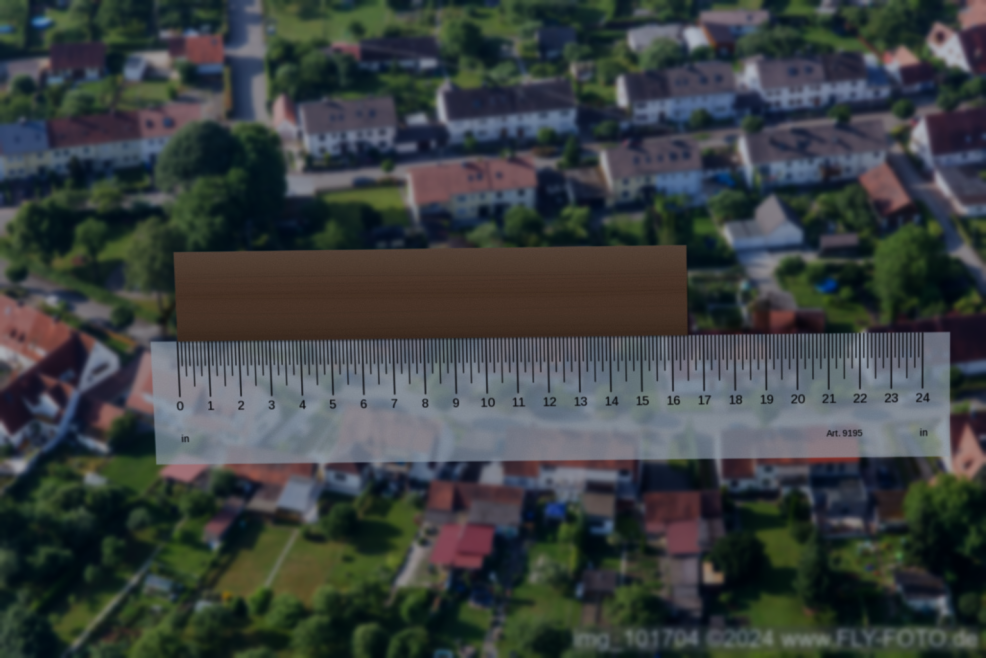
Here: 16.5
